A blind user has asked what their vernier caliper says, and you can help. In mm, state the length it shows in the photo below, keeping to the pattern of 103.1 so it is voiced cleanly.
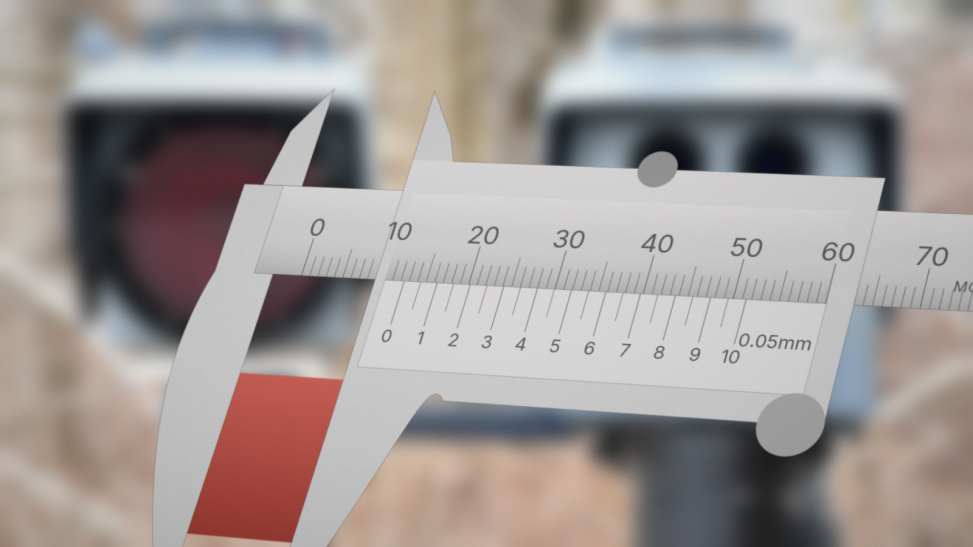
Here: 12.4
